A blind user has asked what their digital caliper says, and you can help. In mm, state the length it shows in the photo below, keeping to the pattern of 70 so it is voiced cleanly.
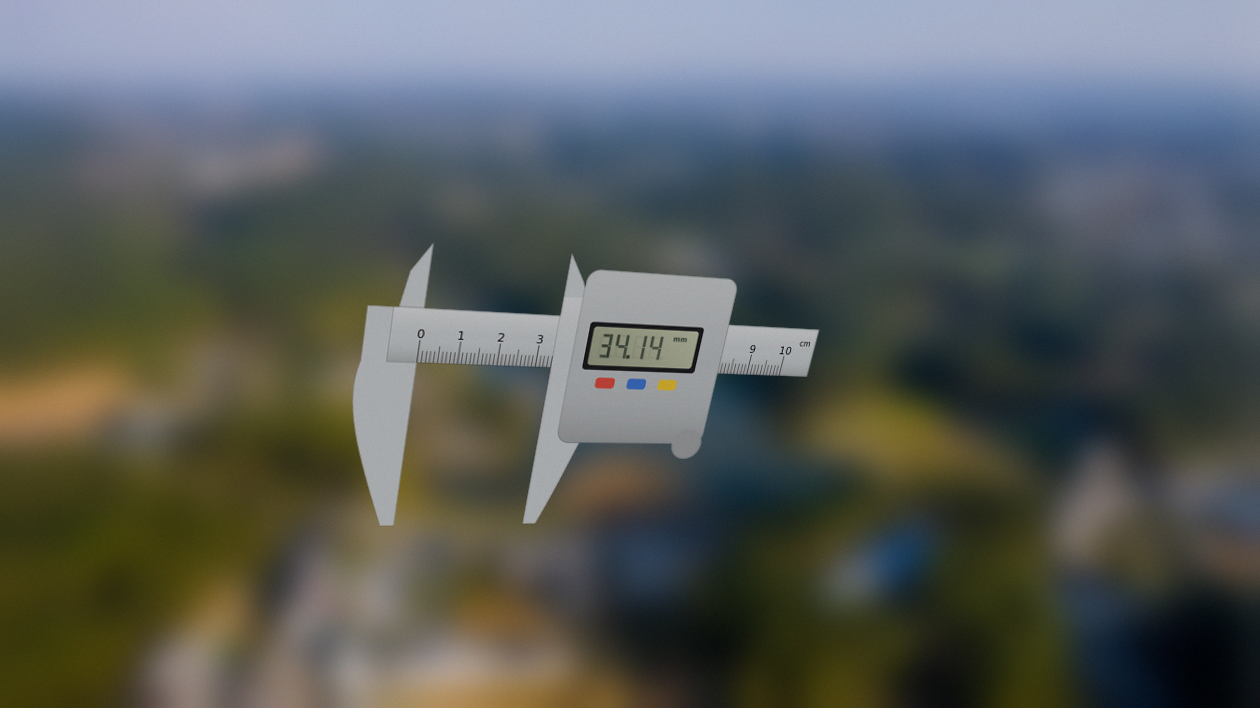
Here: 34.14
